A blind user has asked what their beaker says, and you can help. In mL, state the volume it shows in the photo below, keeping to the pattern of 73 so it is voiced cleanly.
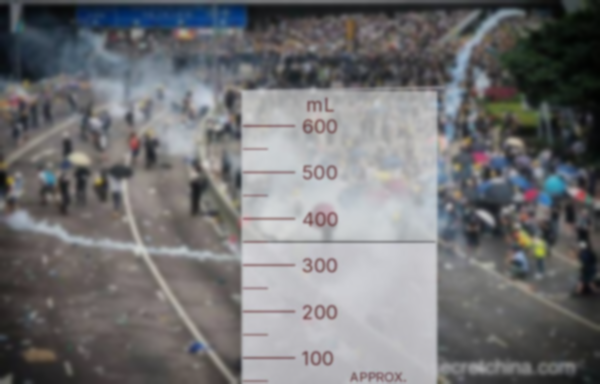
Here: 350
